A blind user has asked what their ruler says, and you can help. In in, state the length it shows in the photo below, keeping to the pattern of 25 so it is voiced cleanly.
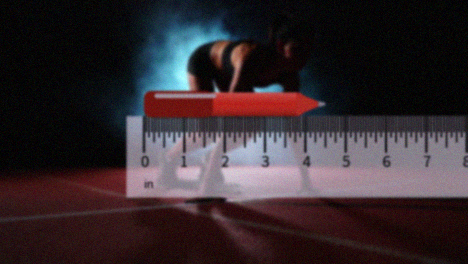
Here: 4.5
